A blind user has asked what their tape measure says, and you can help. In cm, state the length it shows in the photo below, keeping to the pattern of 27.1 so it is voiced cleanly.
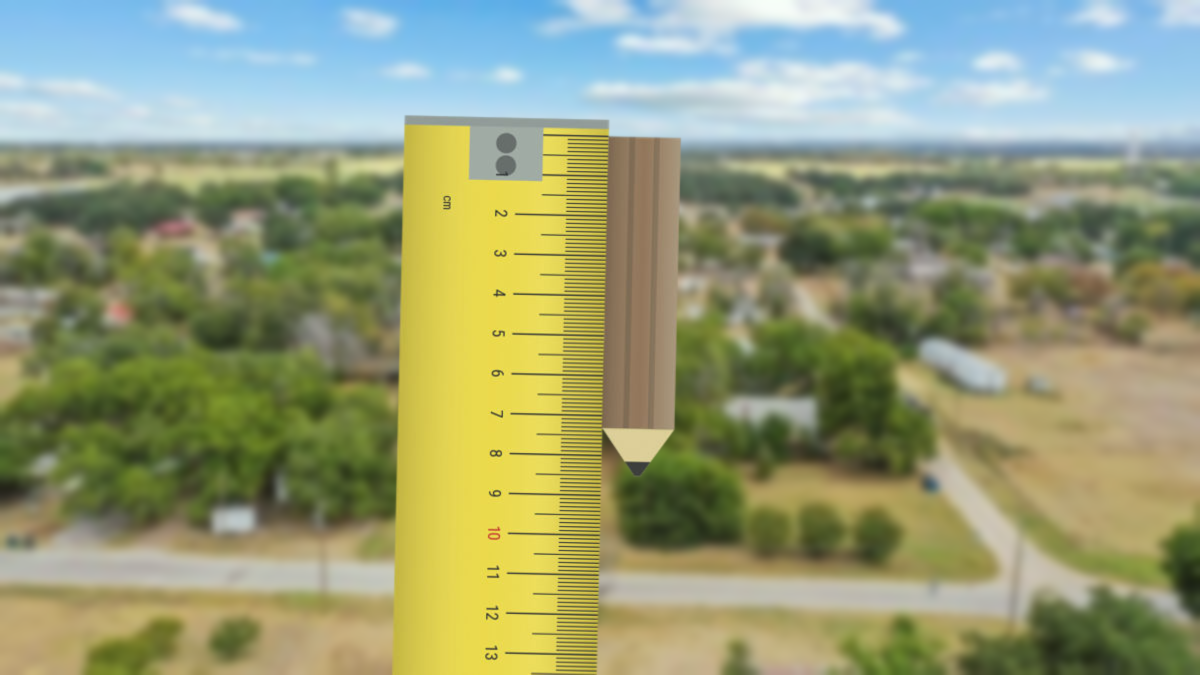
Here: 8.5
